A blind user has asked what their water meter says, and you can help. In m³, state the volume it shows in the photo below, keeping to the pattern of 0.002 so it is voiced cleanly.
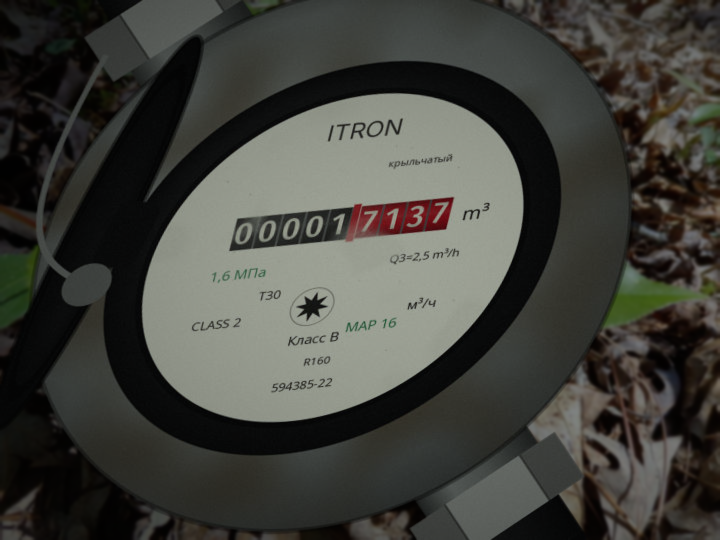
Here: 1.7137
